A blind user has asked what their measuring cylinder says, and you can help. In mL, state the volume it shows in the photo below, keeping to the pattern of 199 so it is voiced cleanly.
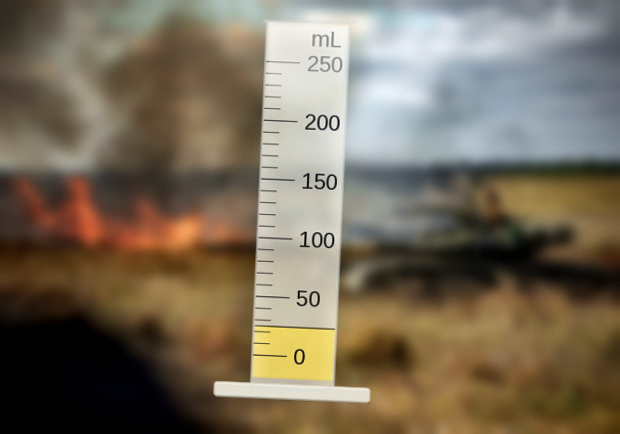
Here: 25
